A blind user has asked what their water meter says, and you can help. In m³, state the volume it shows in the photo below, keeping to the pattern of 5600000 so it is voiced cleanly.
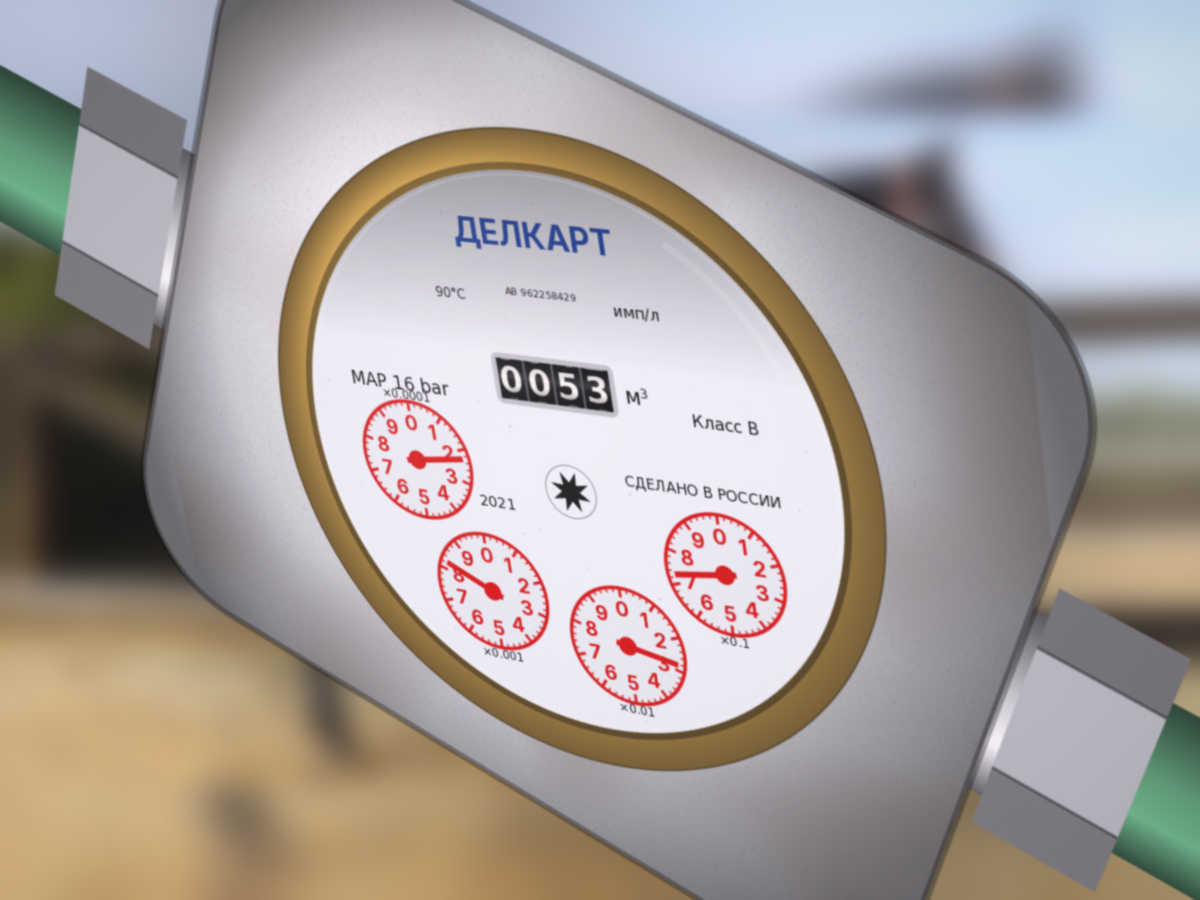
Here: 53.7282
